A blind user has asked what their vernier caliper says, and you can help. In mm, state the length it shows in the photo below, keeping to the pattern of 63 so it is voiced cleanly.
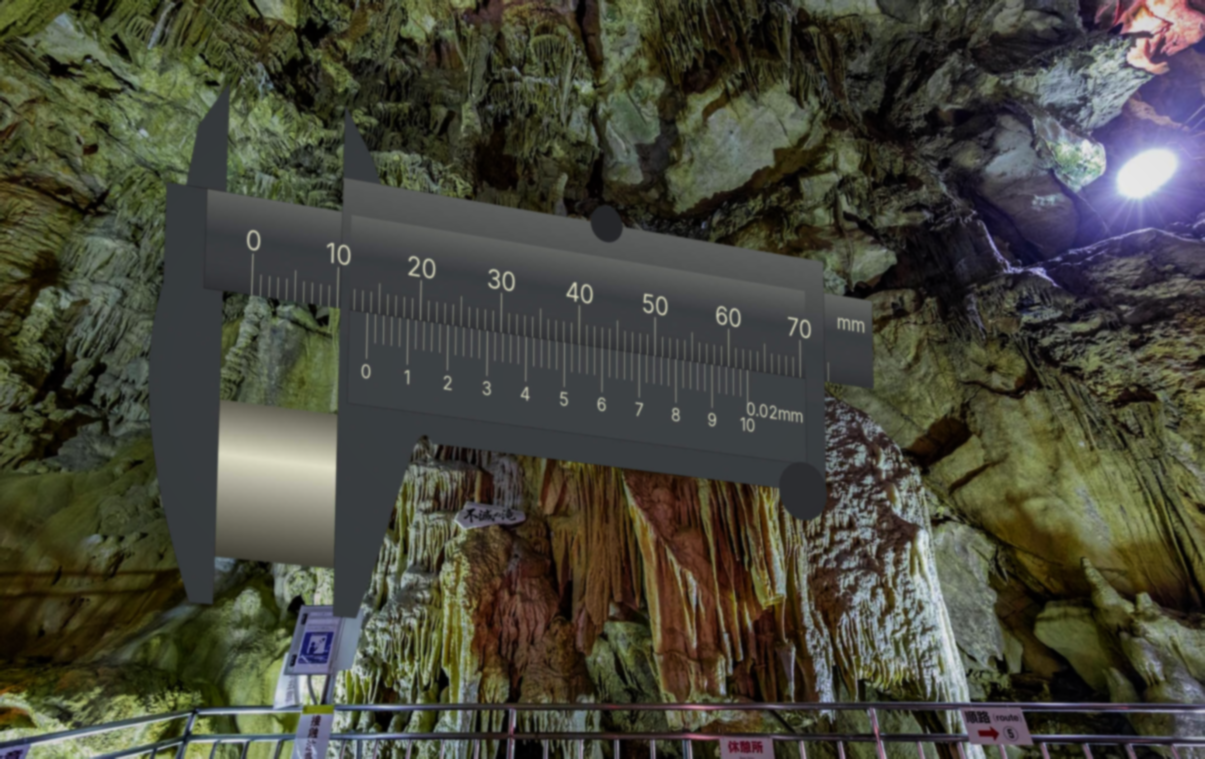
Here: 13.6
